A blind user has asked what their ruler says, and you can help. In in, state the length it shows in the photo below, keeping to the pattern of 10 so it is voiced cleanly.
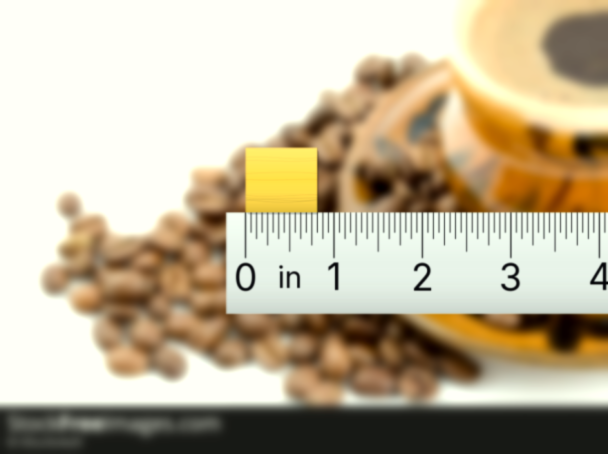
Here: 0.8125
